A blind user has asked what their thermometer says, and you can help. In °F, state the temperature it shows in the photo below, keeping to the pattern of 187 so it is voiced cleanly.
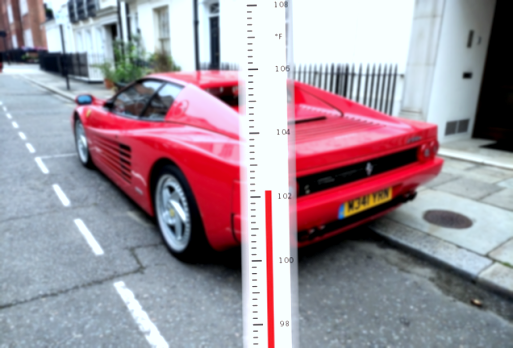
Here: 102.2
